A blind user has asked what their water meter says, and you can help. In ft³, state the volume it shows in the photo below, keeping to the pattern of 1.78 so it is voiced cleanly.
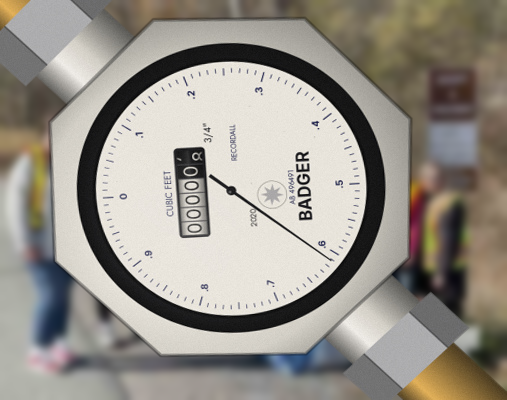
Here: 7.61
